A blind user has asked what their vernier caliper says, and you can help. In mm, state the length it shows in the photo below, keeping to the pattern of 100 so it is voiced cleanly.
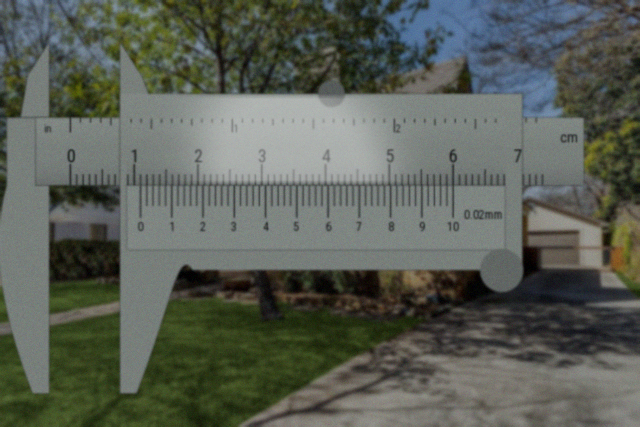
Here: 11.0
